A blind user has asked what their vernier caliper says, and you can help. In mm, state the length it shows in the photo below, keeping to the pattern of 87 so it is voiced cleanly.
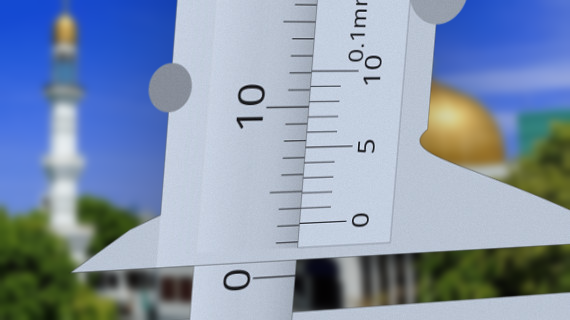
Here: 3.1
